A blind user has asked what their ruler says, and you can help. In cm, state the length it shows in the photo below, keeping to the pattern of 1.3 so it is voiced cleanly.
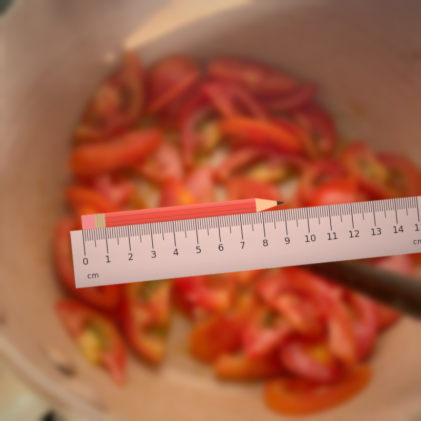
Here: 9
